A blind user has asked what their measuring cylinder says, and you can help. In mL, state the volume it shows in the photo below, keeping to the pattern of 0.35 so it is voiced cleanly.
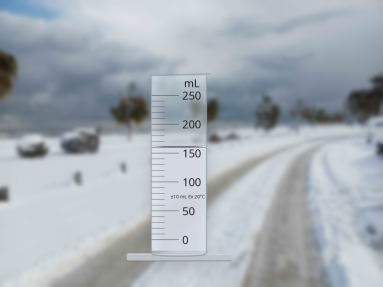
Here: 160
